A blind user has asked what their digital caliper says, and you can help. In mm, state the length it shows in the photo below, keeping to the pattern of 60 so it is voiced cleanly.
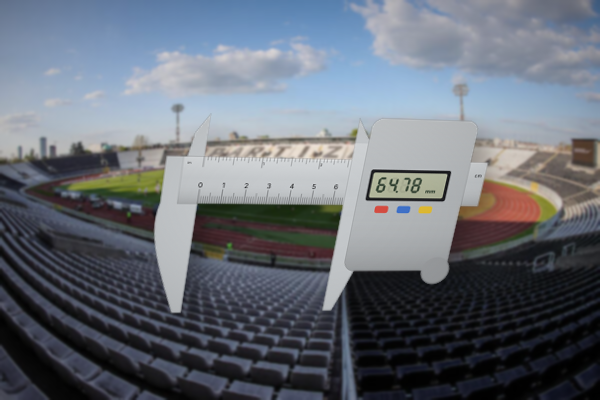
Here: 64.78
